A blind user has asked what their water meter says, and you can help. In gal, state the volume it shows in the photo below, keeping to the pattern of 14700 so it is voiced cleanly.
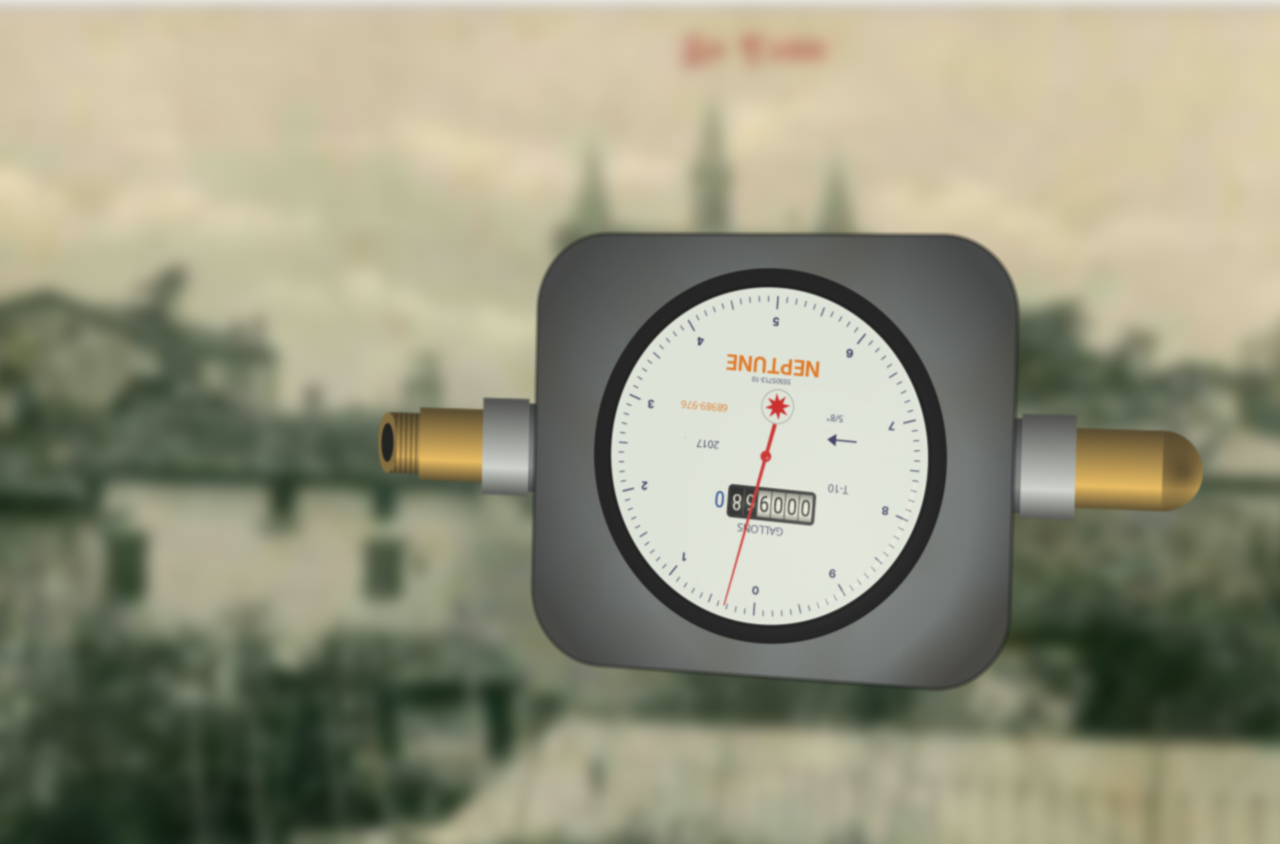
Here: 9680.3
